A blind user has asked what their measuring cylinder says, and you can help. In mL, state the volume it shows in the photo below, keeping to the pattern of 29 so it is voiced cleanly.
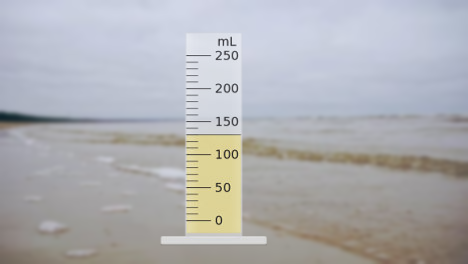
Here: 130
